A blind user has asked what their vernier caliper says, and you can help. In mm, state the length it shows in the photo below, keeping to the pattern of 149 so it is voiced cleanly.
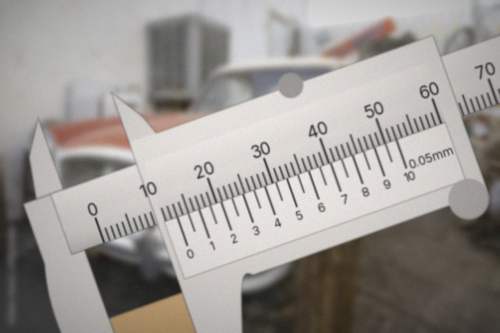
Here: 13.0
